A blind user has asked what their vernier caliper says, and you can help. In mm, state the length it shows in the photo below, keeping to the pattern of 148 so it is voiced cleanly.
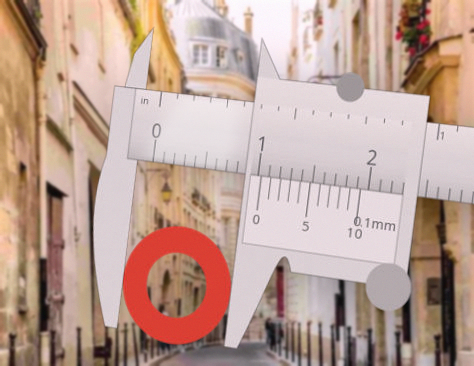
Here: 10.3
